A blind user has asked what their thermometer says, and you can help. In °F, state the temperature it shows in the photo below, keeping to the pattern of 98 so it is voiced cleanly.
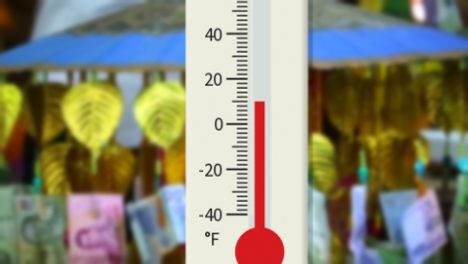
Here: 10
